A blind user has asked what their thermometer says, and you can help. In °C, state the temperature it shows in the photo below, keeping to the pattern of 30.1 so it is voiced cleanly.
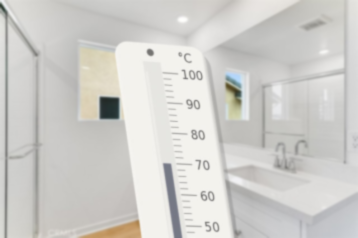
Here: 70
